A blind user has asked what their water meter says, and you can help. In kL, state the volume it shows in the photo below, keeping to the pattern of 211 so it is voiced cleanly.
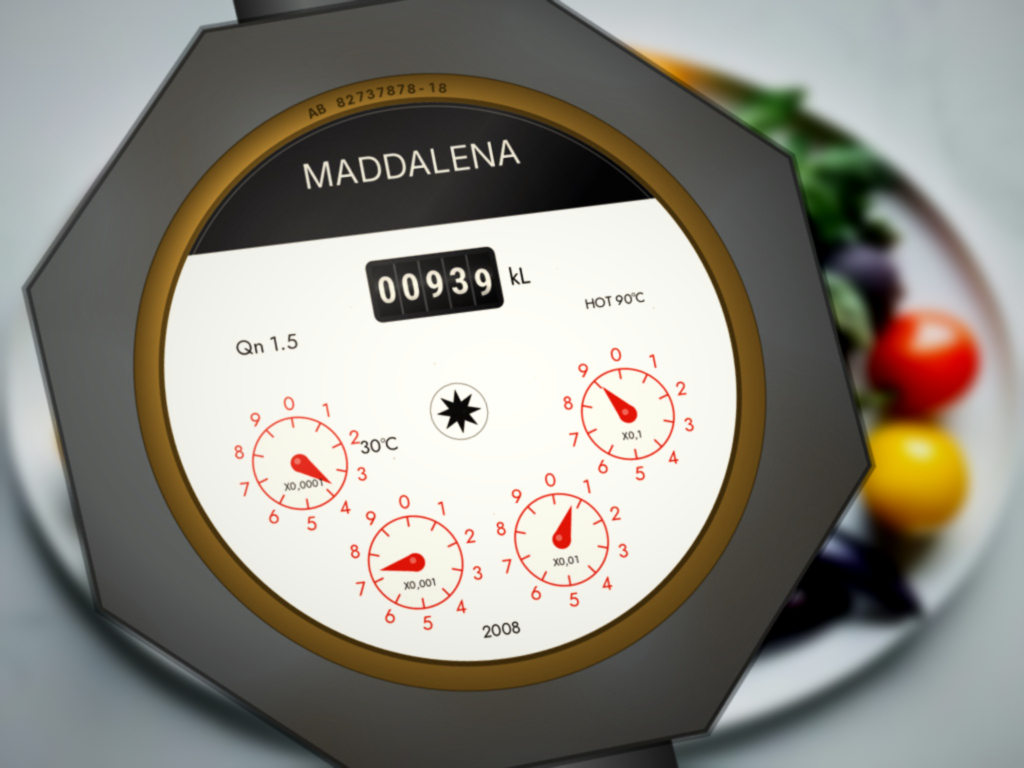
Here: 938.9073
